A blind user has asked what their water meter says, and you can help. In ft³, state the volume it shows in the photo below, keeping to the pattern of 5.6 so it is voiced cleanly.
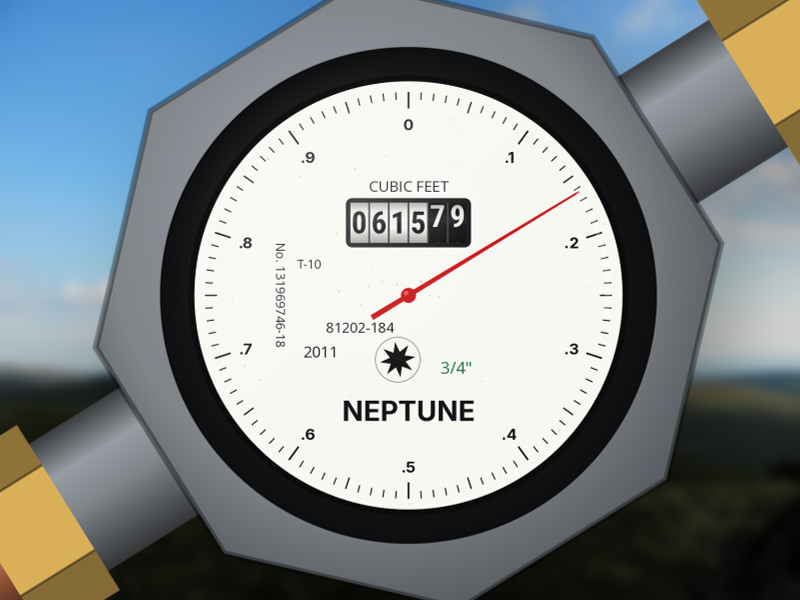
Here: 61579.16
